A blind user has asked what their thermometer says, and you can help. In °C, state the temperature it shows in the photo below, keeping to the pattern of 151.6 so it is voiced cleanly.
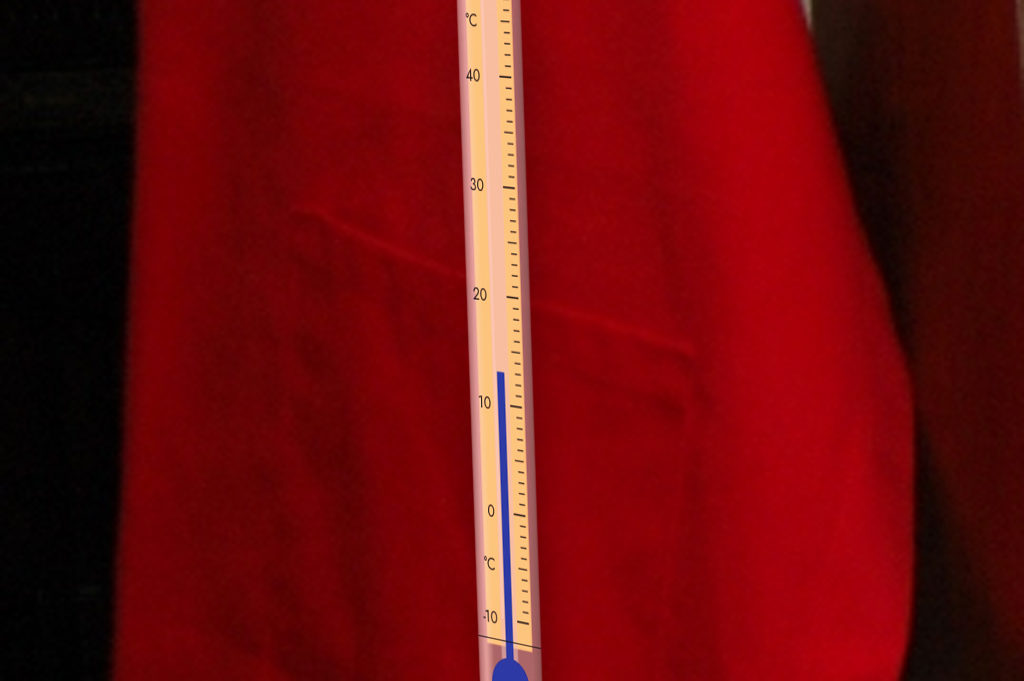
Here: 13
